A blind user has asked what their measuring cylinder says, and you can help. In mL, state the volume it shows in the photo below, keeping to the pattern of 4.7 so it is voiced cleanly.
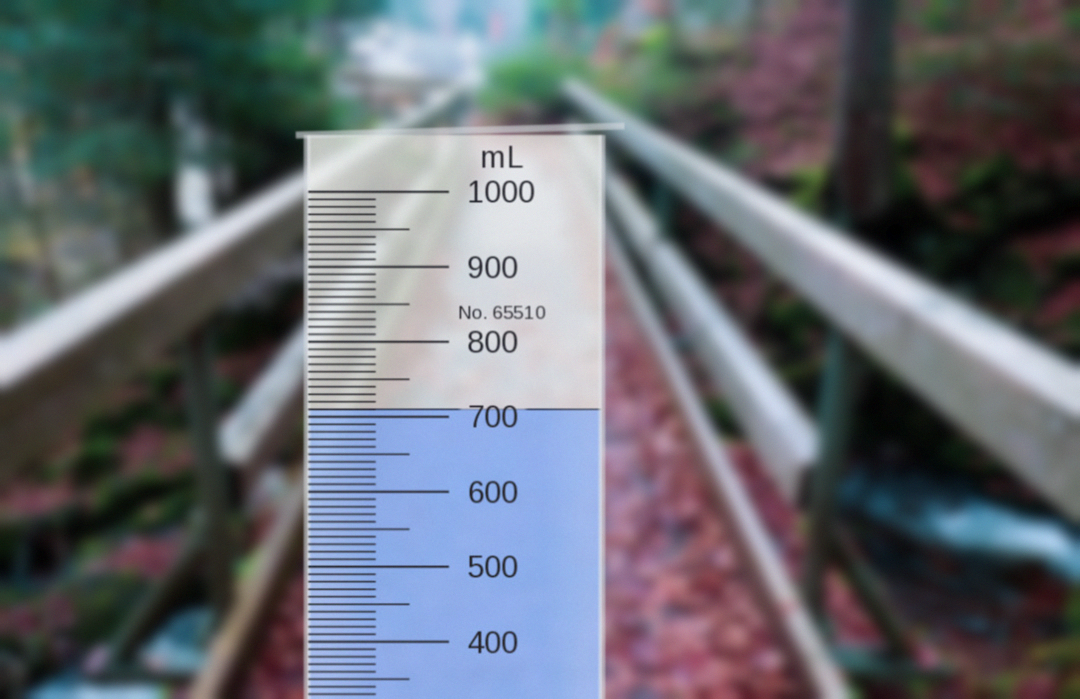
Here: 710
